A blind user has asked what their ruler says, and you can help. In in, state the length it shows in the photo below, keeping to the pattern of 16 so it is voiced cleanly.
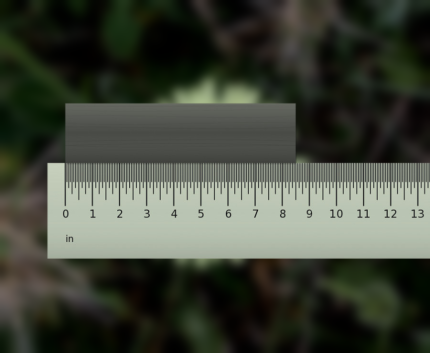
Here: 8.5
